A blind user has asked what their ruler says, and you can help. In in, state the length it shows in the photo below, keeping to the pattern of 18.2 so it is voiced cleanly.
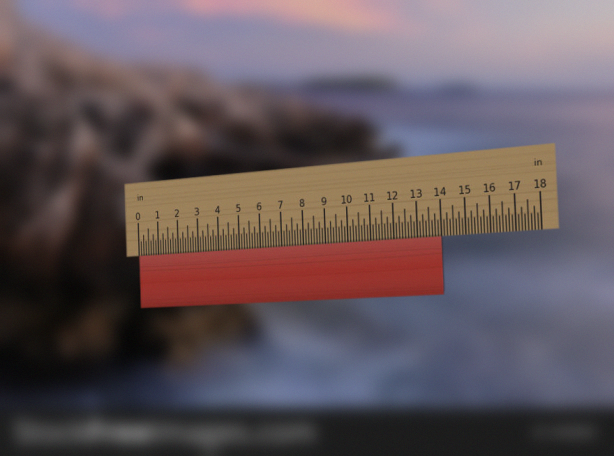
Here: 14
